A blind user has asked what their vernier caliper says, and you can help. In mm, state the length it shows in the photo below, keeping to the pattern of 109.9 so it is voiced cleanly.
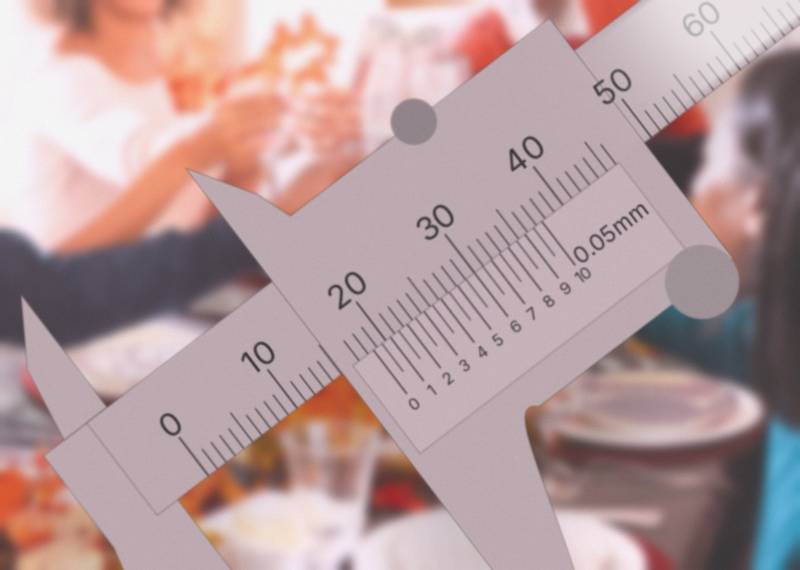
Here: 18.6
